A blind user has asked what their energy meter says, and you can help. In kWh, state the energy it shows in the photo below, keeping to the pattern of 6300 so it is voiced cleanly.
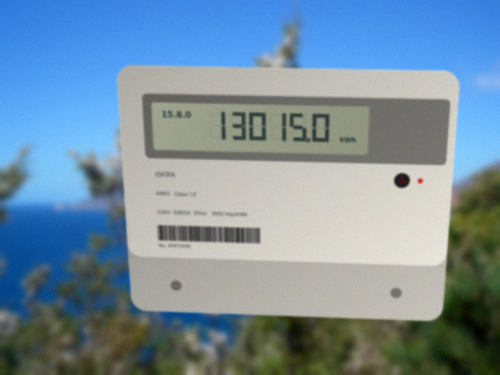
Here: 13015.0
